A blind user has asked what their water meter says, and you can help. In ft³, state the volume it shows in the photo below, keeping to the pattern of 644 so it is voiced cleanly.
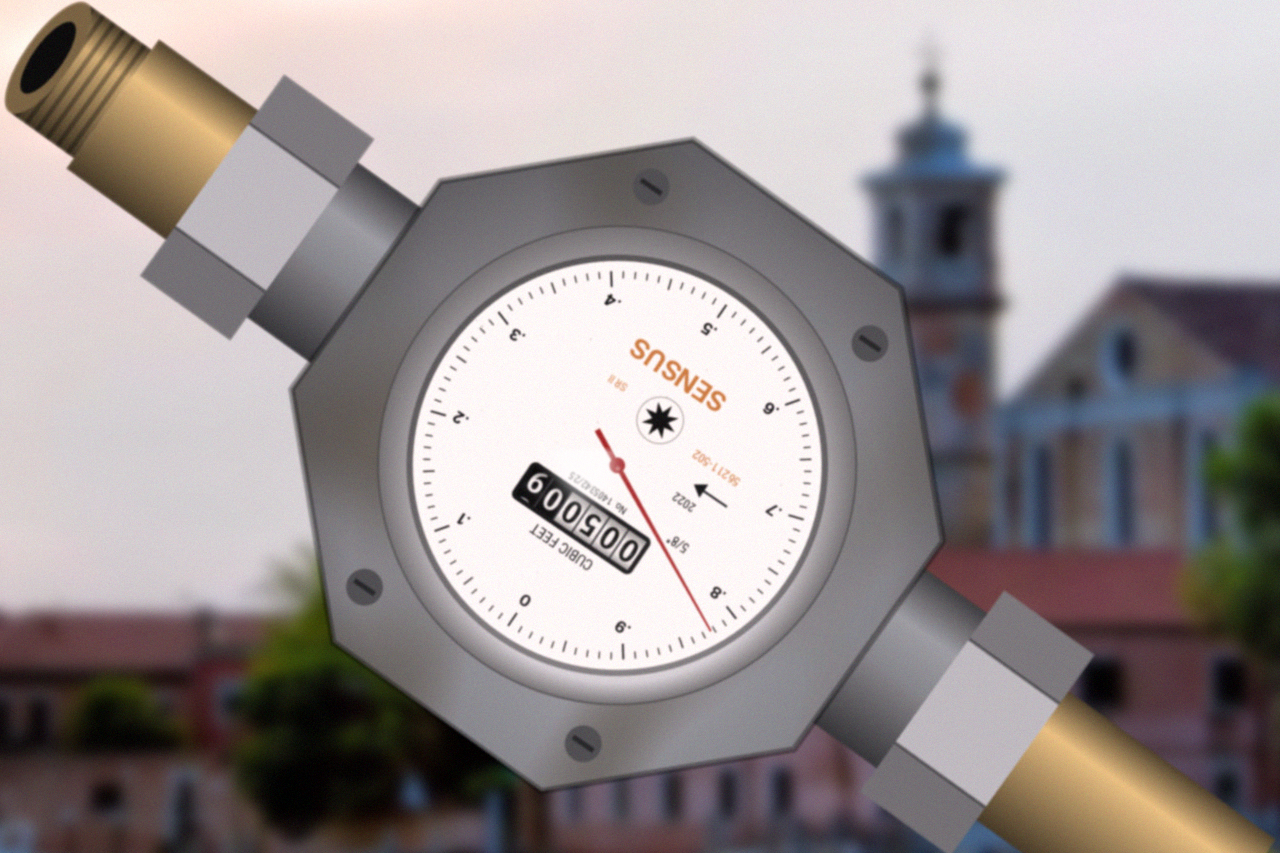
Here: 5008.82
